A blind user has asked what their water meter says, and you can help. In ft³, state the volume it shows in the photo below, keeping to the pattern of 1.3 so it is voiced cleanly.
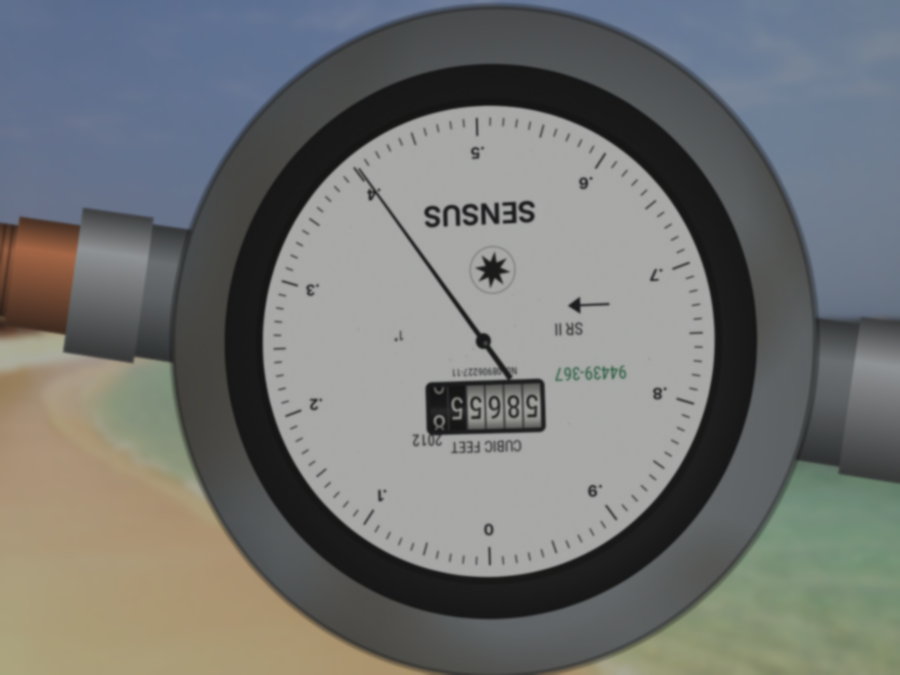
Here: 586558.40
